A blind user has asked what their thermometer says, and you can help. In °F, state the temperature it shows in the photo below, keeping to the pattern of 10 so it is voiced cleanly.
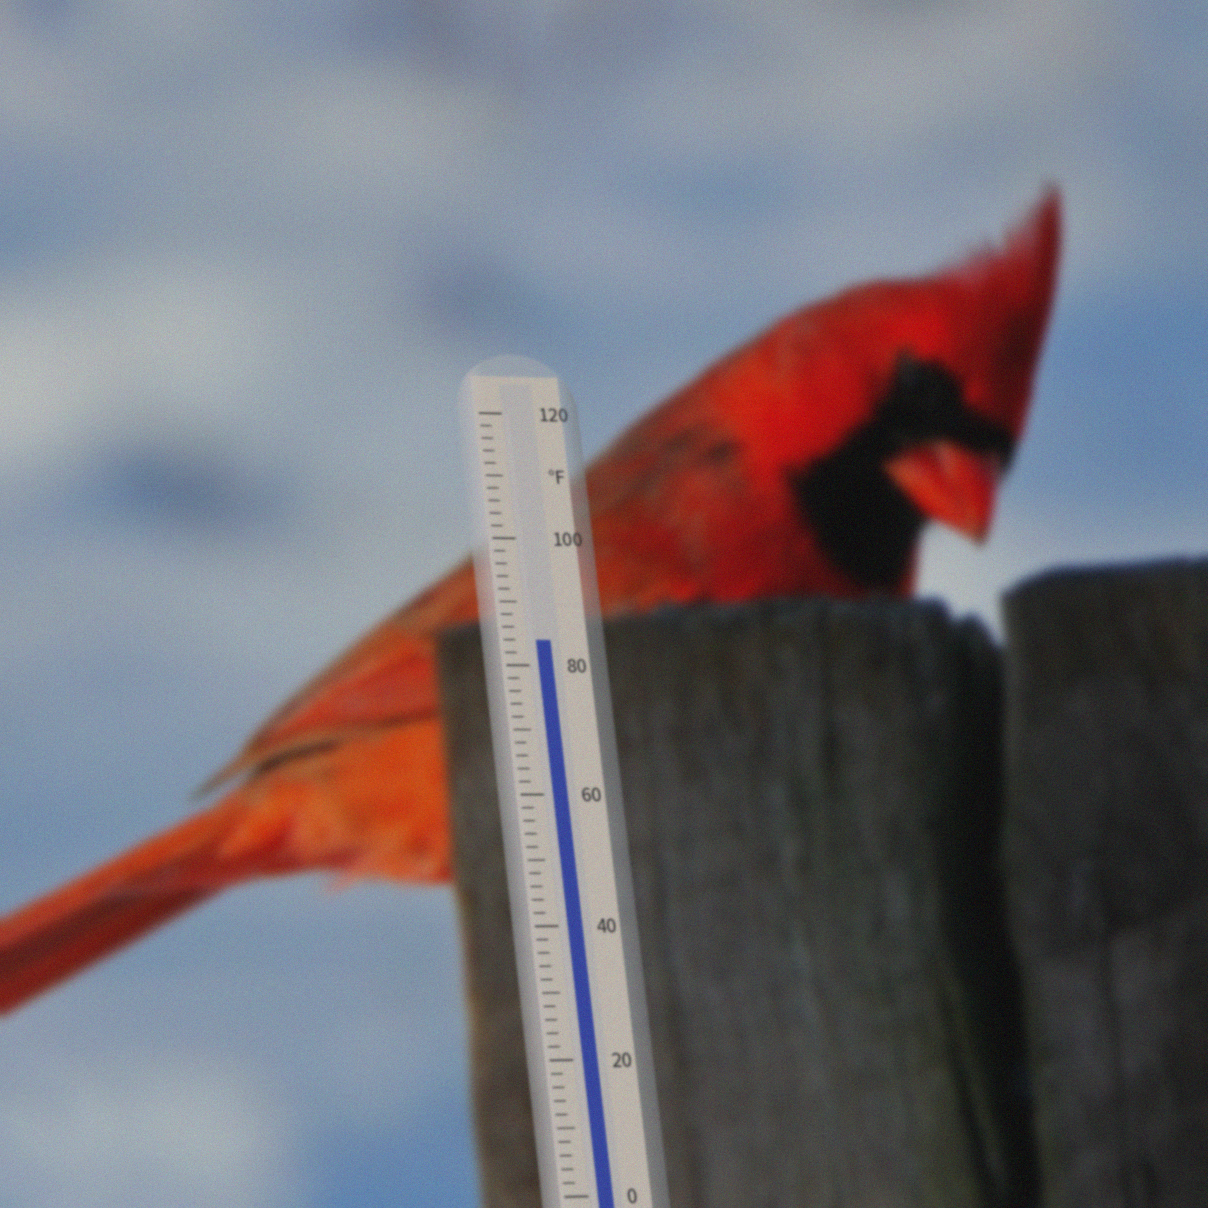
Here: 84
